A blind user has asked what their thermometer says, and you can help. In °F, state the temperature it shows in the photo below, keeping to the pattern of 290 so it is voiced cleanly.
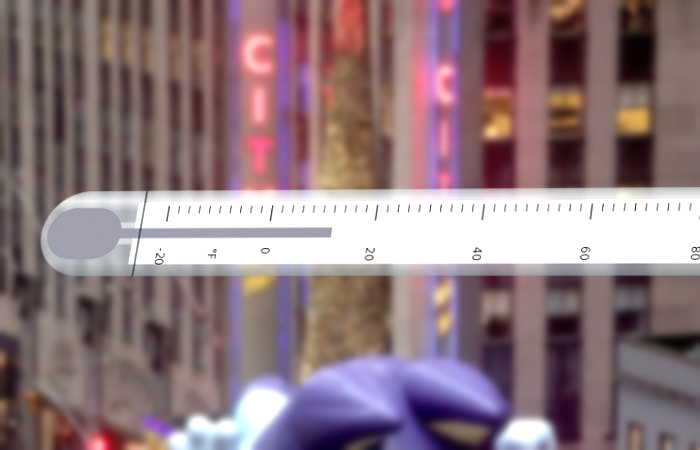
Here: 12
